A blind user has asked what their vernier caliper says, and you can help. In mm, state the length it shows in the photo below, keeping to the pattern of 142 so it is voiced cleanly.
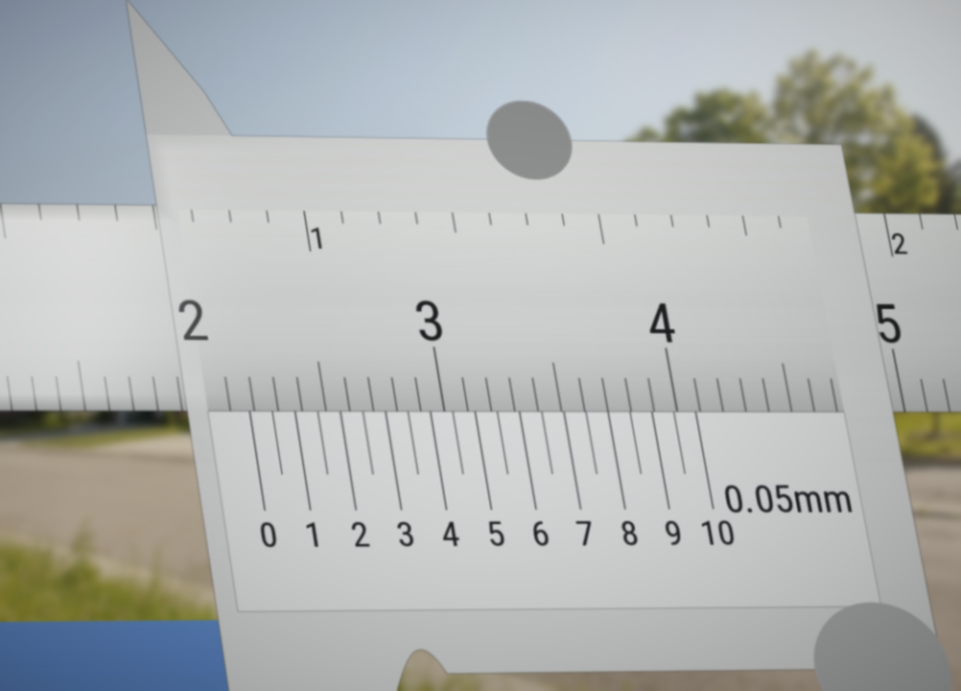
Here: 21.8
